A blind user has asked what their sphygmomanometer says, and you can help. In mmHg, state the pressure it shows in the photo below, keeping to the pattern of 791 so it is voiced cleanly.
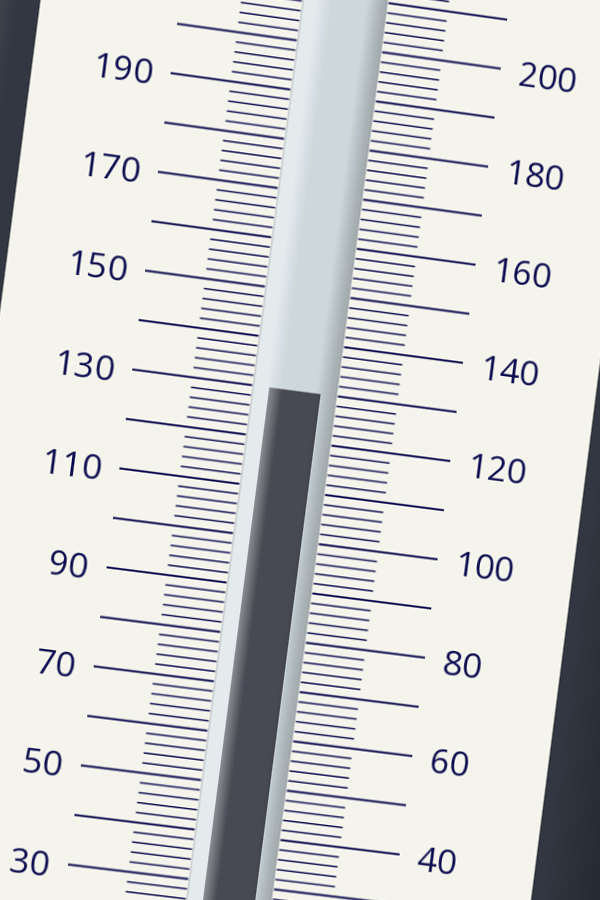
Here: 130
